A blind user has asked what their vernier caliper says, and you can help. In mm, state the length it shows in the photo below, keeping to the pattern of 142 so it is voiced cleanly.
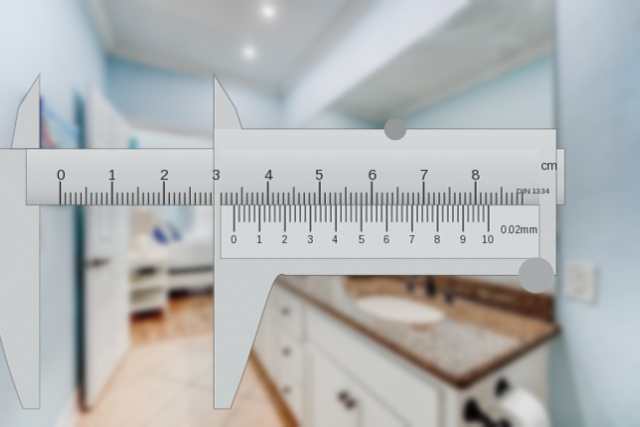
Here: 33.5
